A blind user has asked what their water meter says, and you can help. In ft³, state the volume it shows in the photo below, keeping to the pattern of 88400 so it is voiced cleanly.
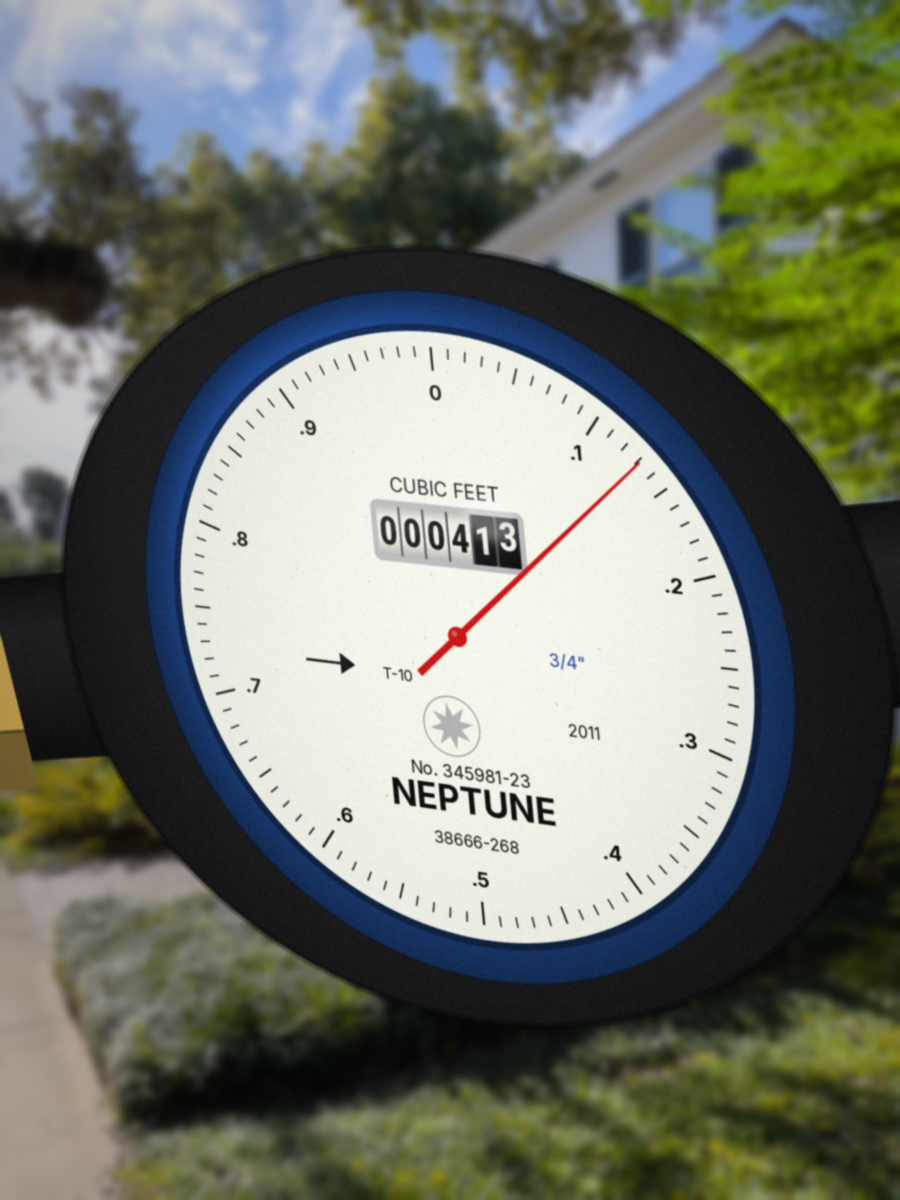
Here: 413.13
